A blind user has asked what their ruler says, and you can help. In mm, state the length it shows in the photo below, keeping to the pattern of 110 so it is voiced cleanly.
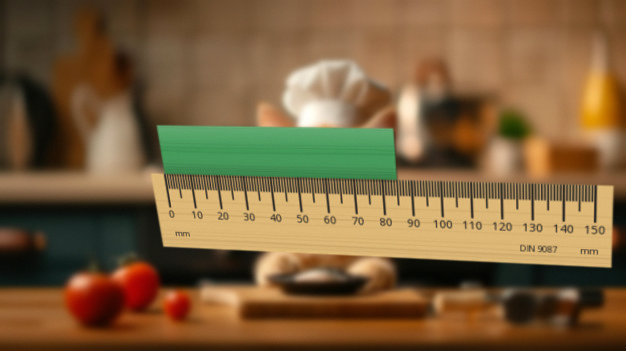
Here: 85
